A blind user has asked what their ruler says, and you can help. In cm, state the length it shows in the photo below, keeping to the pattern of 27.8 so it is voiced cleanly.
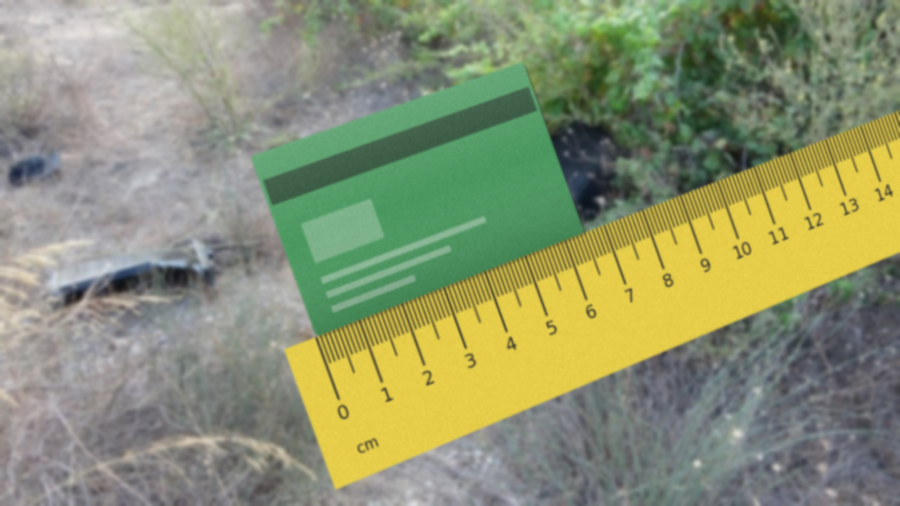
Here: 6.5
